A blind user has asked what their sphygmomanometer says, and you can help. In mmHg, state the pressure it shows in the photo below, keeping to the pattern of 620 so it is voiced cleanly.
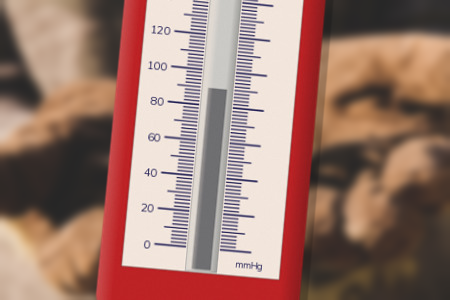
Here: 90
